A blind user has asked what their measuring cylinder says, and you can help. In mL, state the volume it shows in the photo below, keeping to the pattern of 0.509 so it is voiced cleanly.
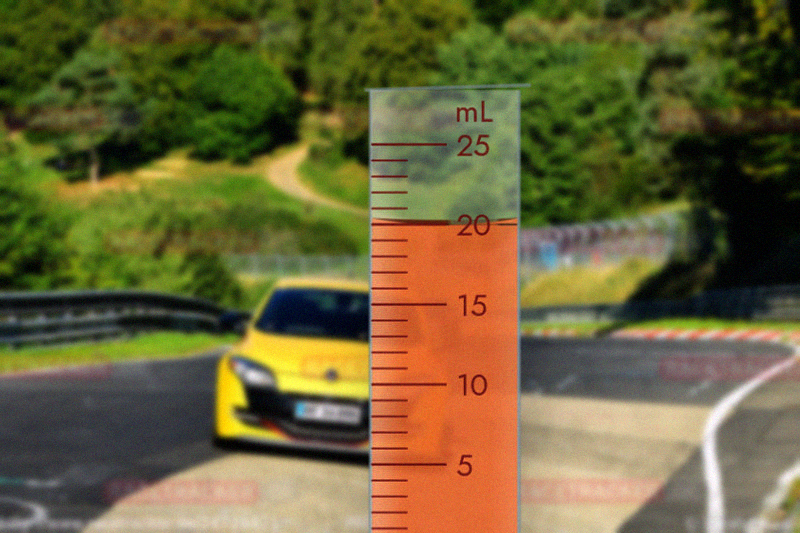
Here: 20
